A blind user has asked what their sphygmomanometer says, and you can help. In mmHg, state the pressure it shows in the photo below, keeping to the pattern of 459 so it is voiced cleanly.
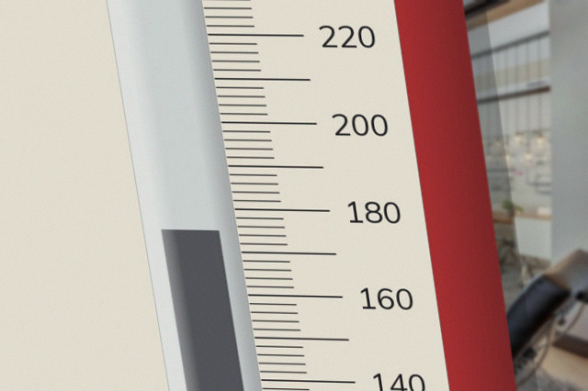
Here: 175
